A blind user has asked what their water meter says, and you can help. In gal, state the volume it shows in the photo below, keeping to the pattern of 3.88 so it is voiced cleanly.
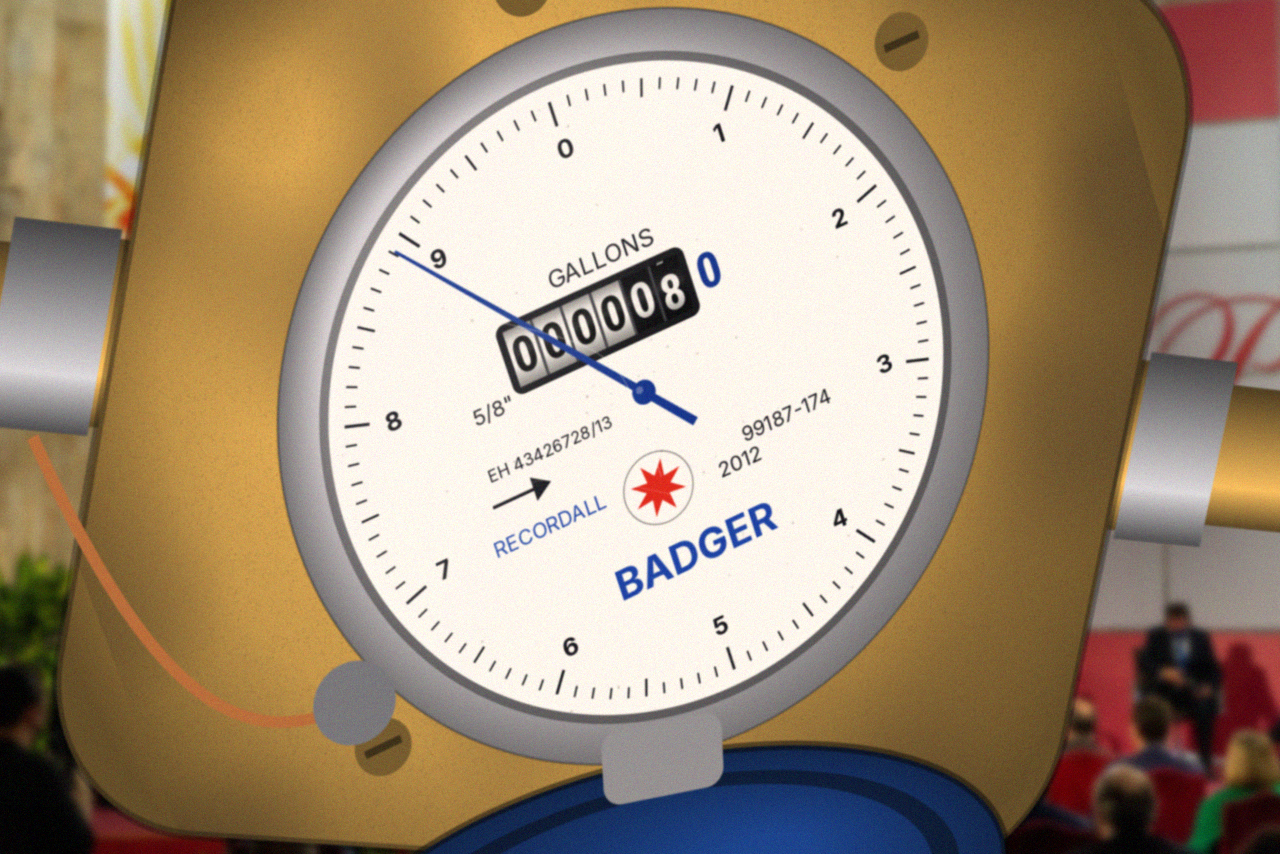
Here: 78.9
